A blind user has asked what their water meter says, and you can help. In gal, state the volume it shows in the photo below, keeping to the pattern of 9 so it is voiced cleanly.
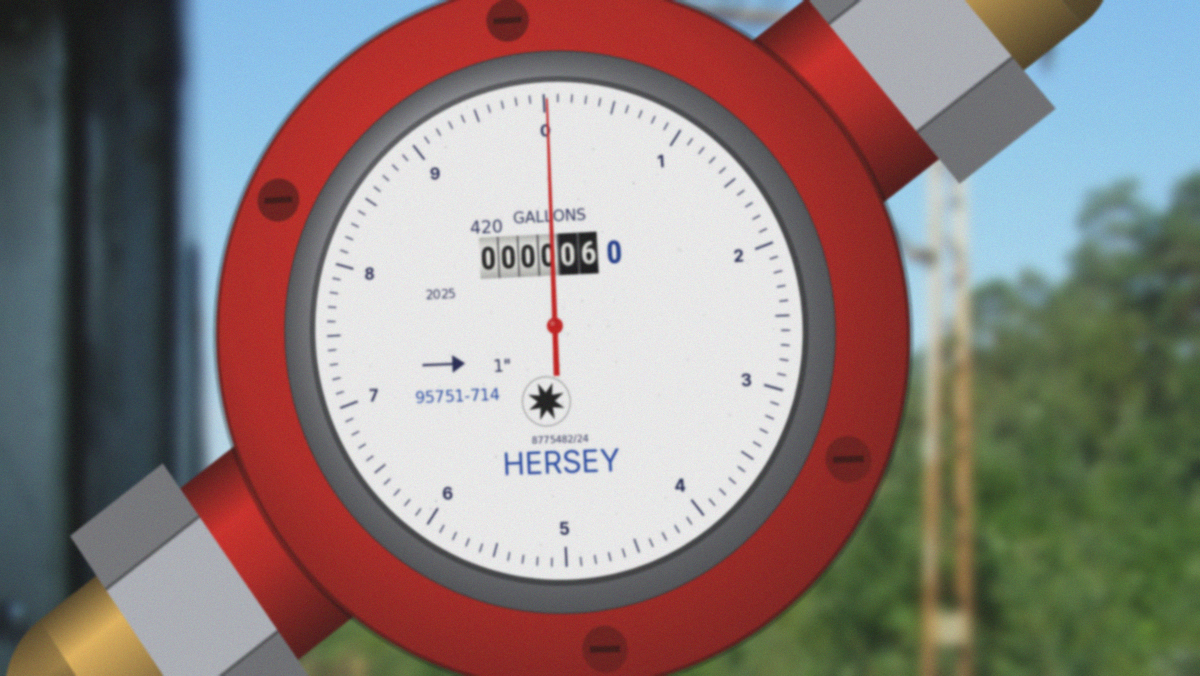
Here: 60.0
